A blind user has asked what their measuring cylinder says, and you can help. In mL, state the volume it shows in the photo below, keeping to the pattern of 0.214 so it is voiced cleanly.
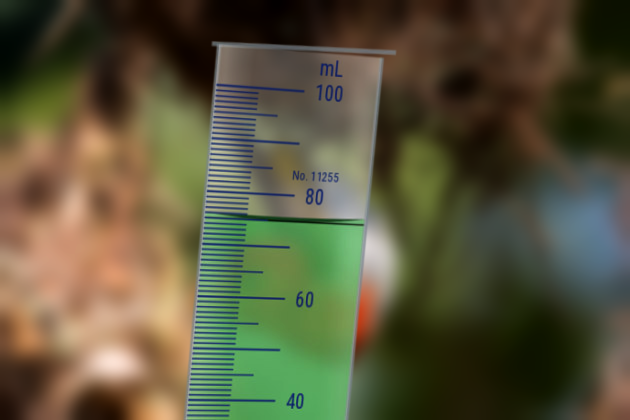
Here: 75
